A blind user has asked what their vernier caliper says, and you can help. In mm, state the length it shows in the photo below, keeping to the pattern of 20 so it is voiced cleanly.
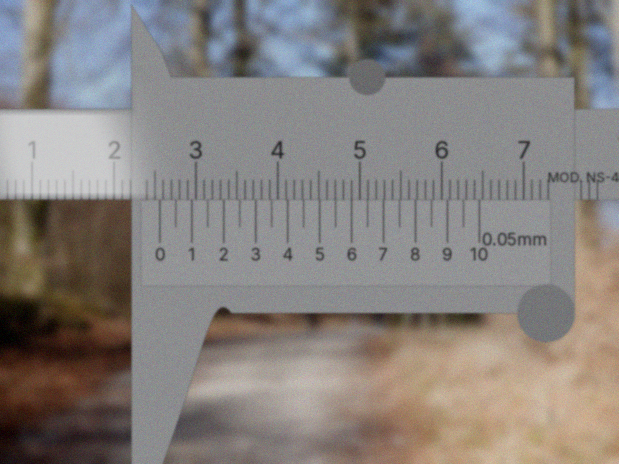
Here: 25.6
